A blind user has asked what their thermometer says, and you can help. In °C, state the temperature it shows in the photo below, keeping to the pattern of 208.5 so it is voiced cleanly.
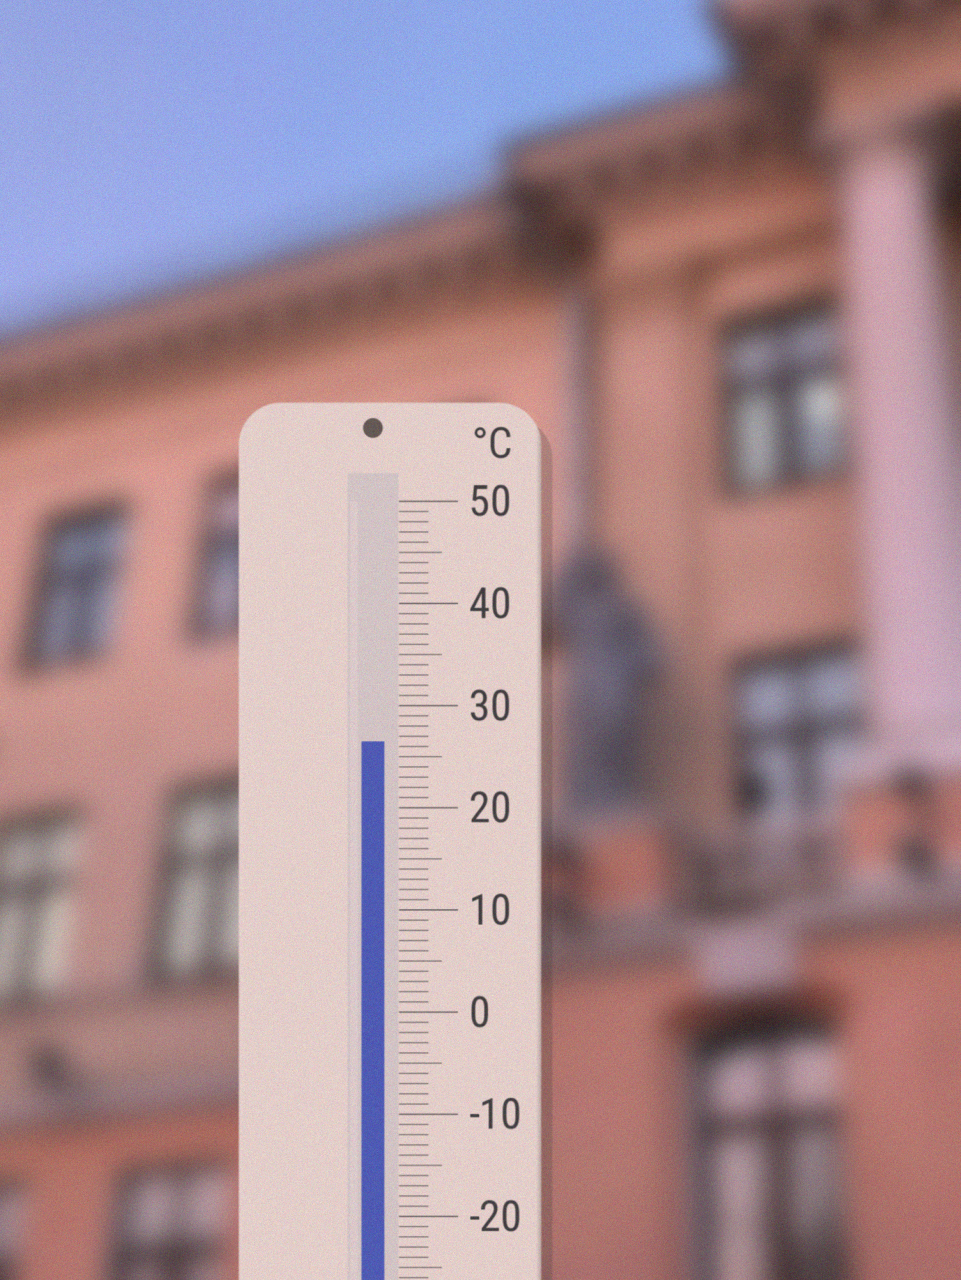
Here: 26.5
